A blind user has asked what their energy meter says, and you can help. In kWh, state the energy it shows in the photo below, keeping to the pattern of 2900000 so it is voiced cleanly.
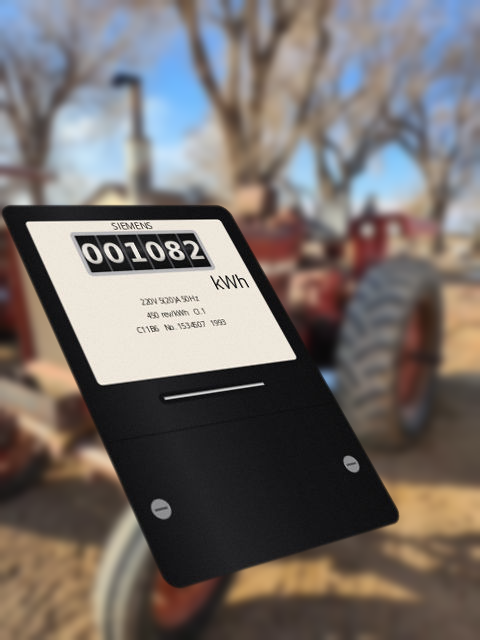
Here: 1082
